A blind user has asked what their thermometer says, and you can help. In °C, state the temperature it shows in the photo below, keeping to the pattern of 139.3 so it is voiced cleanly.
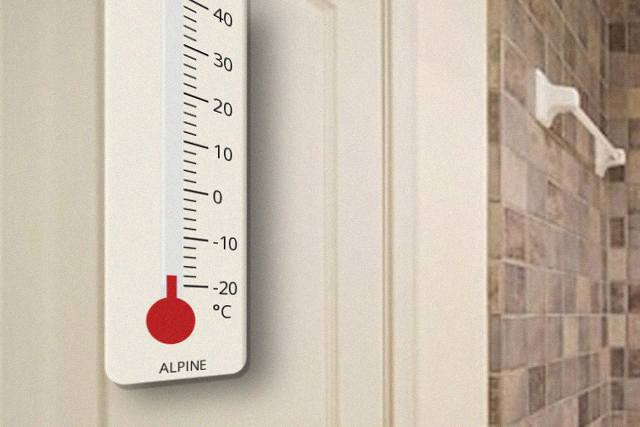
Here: -18
